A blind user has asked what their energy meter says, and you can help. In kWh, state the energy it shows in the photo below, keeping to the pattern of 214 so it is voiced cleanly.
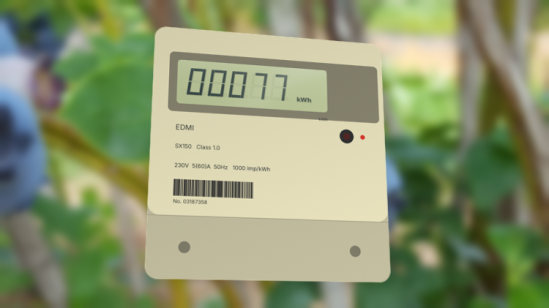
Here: 77
